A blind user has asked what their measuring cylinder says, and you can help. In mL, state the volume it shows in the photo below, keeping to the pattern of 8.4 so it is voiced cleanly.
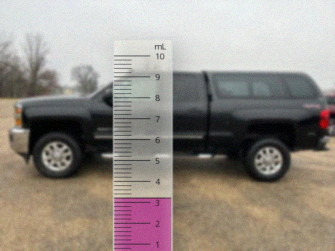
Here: 3.2
